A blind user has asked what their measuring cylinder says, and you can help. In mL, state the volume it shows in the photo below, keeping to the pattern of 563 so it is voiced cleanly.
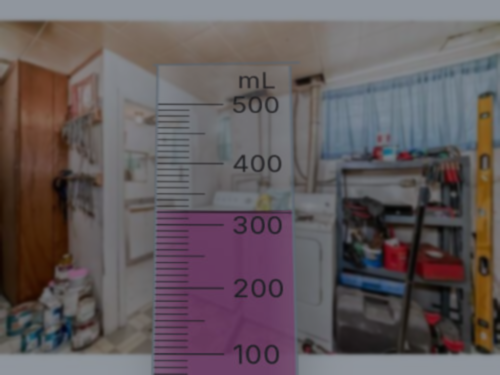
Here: 320
